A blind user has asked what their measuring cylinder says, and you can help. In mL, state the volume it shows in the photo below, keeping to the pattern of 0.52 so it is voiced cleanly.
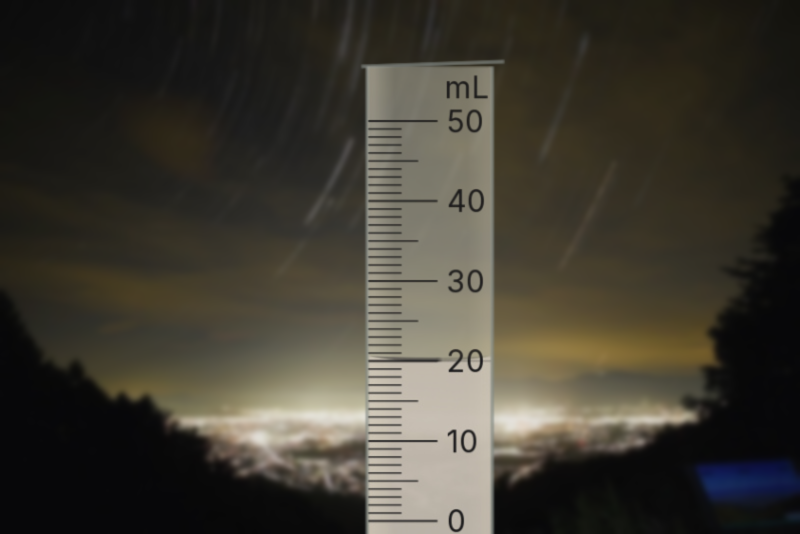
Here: 20
